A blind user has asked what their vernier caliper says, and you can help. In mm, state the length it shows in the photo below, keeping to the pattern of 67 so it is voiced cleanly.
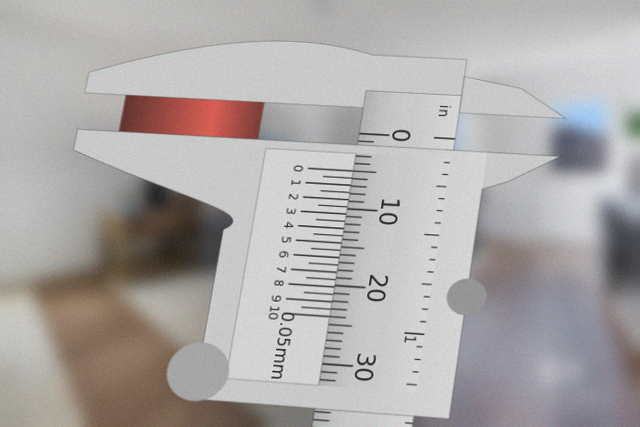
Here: 5.0
